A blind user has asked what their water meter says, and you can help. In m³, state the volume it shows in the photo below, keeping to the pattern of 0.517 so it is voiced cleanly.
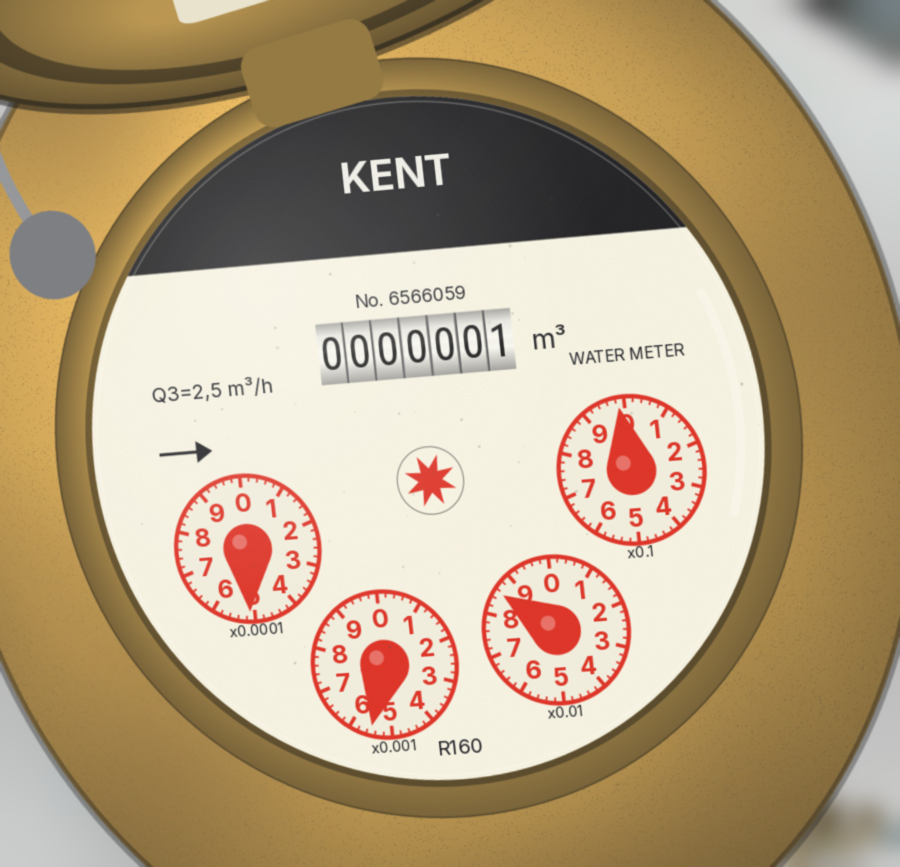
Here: 0.9855
